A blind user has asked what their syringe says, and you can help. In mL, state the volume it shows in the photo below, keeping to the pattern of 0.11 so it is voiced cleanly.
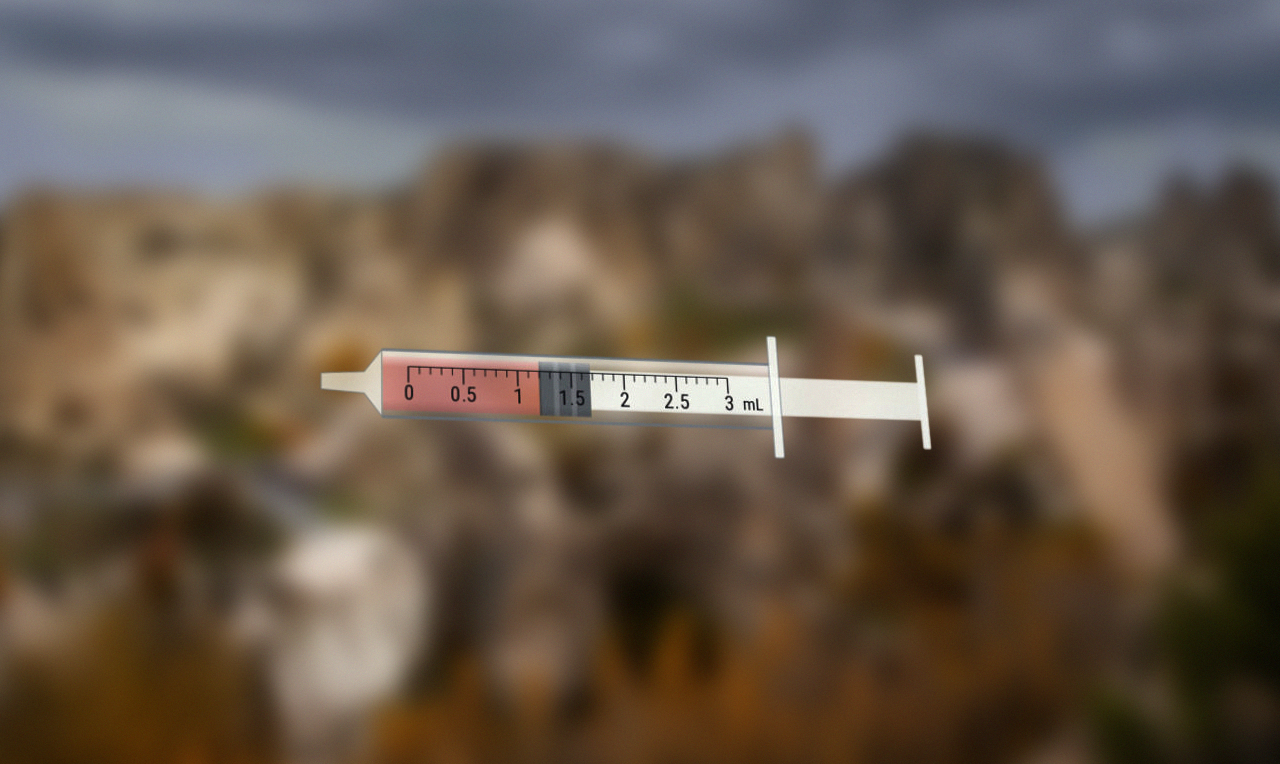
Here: 1.2
